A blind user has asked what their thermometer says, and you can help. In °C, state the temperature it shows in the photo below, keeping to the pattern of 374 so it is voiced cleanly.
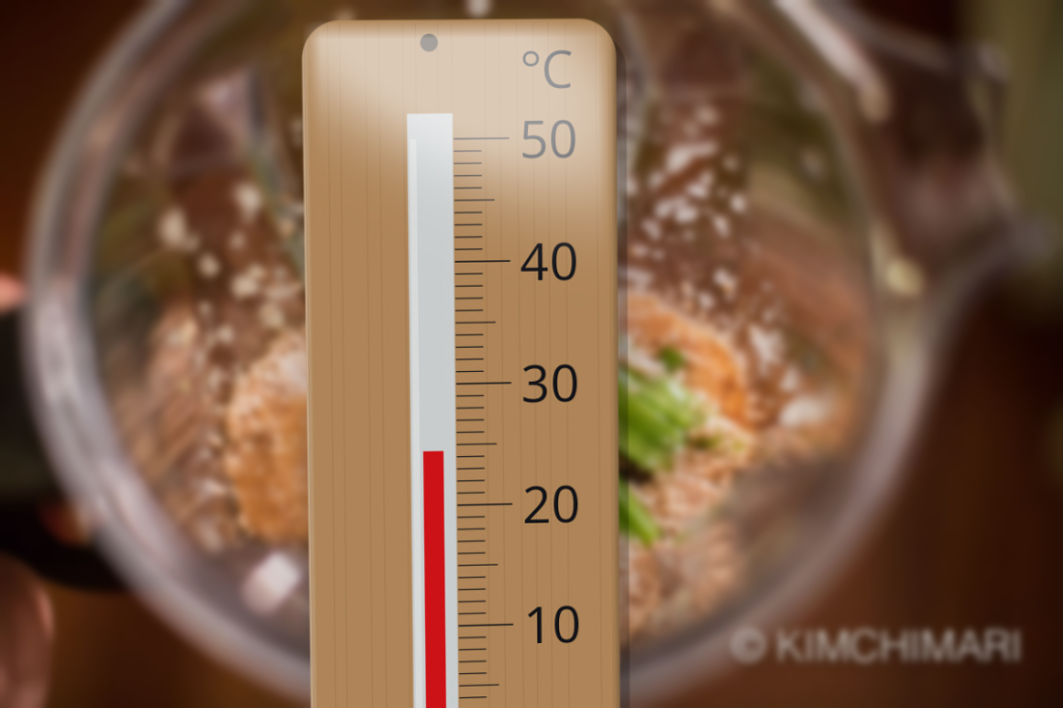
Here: 24.5
